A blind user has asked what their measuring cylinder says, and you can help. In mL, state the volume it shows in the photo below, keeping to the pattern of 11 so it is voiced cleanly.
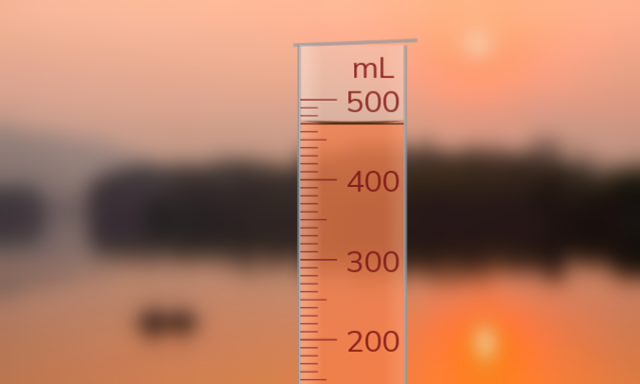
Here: 470
